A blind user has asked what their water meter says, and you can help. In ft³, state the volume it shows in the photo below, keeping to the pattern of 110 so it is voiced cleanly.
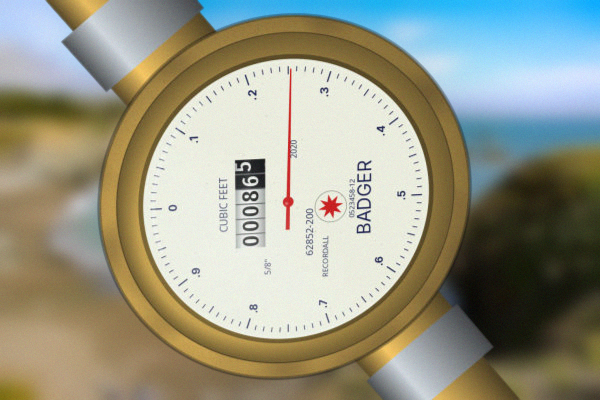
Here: 865.25
